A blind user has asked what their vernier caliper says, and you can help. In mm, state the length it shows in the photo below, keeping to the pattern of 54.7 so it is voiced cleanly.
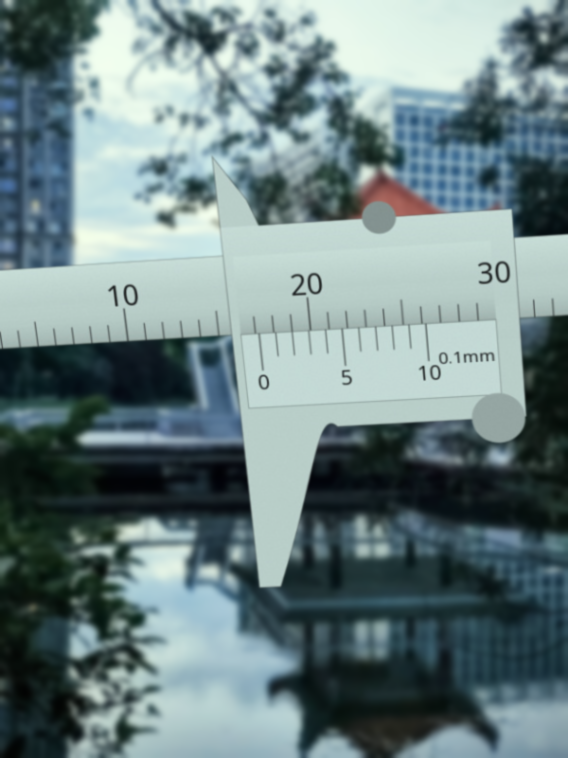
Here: 17.2
